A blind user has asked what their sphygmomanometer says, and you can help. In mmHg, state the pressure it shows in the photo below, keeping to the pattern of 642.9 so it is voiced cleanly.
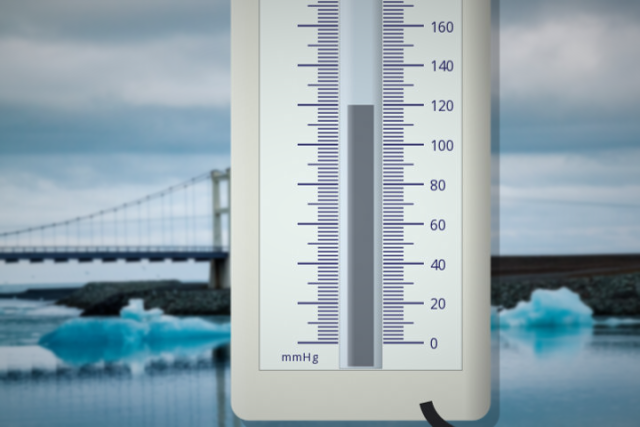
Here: 120
